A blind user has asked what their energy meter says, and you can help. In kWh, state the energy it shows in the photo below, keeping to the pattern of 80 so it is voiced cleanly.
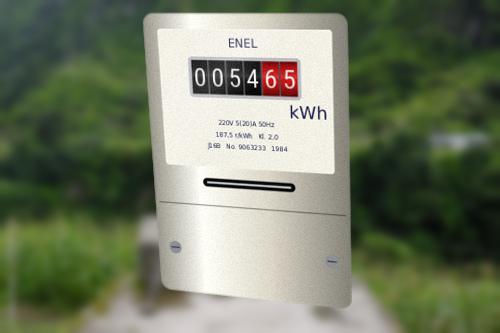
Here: 54.65
